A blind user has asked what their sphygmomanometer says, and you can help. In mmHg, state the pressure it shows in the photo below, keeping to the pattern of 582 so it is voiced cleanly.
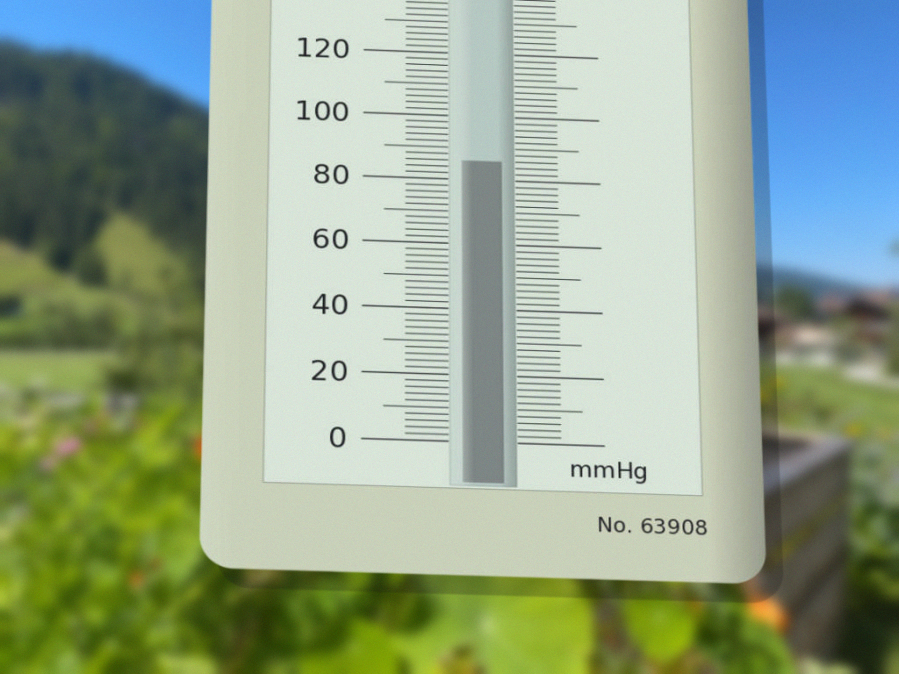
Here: 86
